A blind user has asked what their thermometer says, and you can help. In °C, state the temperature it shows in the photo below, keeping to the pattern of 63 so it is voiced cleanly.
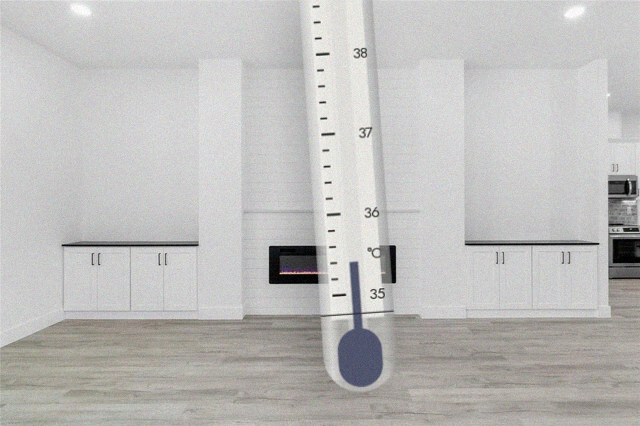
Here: 35.4
